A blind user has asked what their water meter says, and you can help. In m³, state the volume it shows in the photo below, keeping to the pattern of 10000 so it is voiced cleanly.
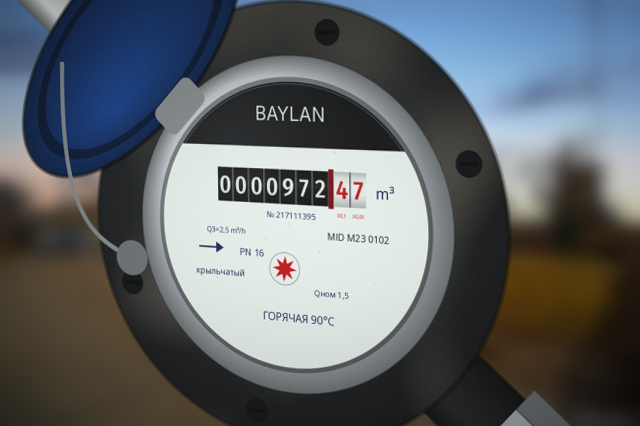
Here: 972.47
